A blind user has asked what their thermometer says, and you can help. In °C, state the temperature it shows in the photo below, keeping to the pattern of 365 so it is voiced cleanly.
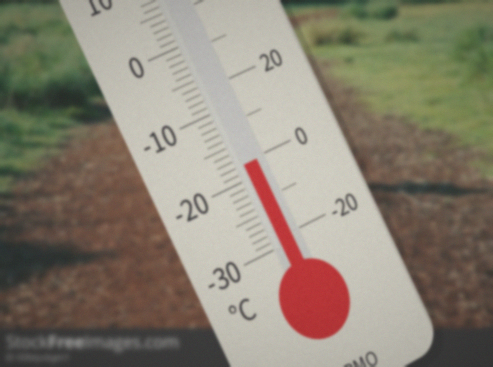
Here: -18
